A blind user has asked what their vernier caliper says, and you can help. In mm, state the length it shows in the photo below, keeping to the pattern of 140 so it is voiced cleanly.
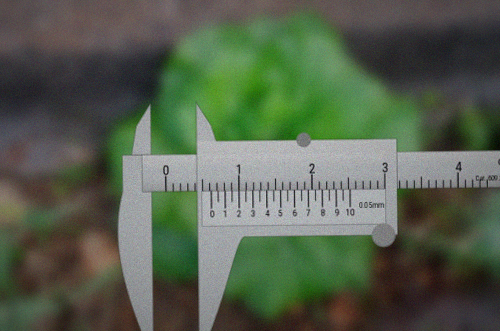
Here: 6.2
